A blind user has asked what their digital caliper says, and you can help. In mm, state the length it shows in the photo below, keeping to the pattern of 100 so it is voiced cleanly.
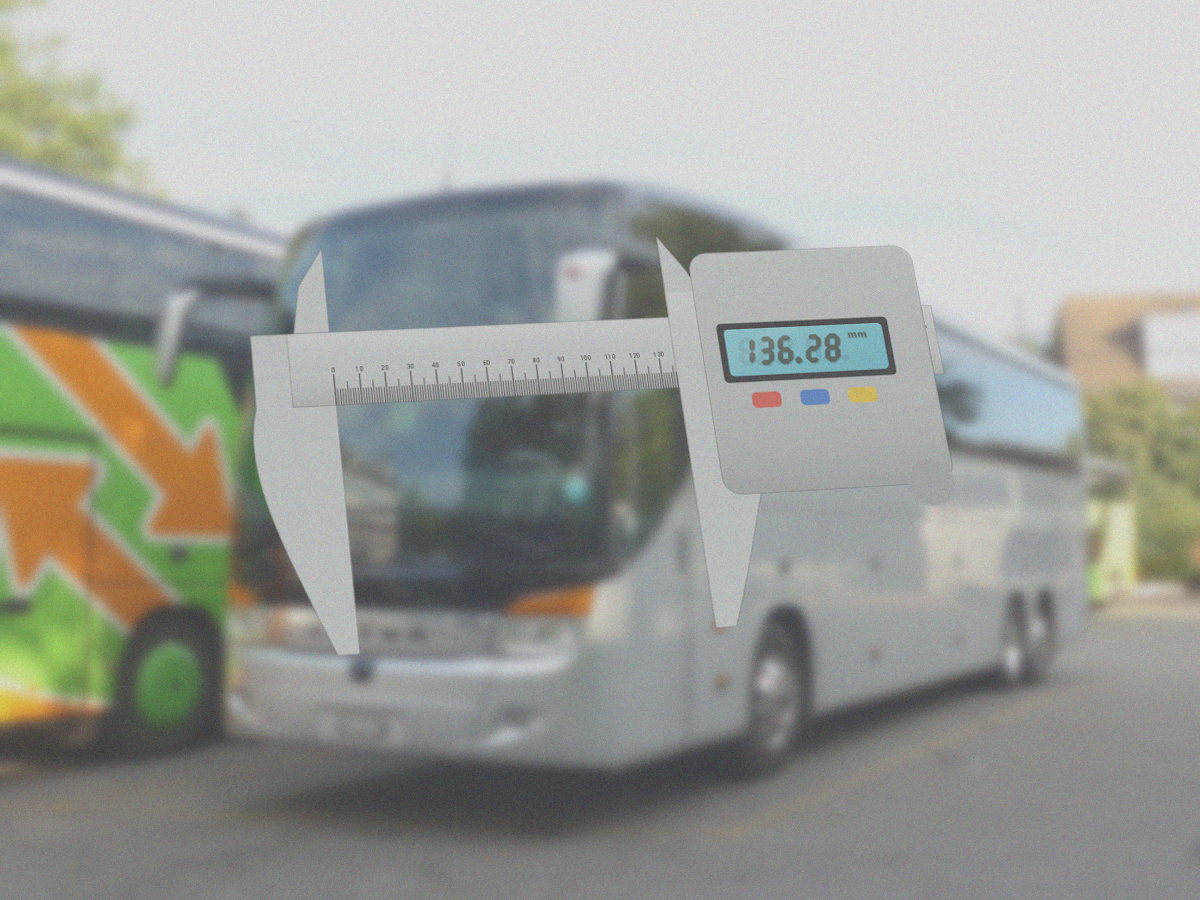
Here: 136.28
